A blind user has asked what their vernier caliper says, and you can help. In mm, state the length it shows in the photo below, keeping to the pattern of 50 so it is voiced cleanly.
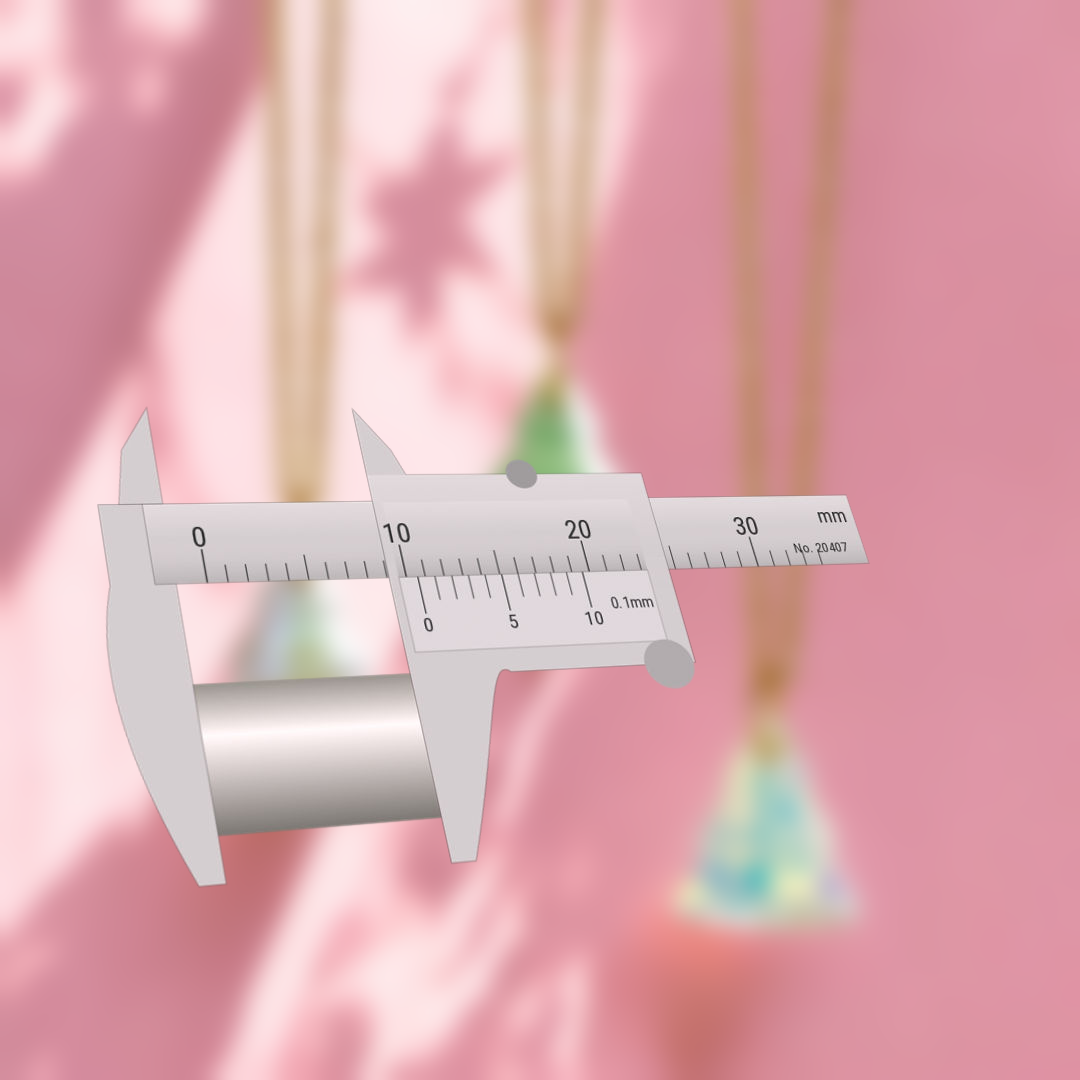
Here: 10.6
